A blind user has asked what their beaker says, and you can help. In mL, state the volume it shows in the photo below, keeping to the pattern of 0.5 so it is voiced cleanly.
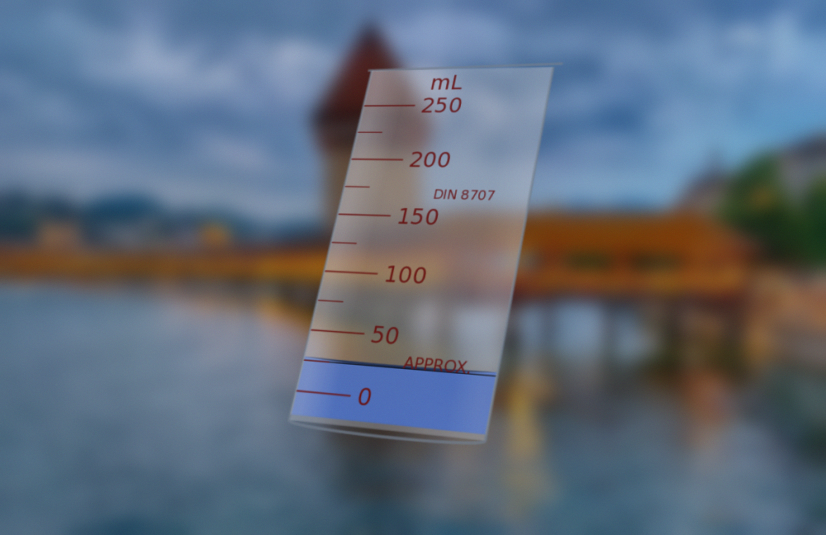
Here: 25
